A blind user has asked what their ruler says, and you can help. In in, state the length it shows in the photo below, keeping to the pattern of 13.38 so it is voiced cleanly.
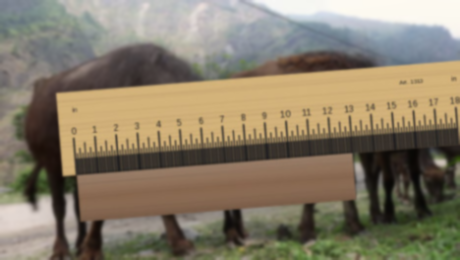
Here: 13
